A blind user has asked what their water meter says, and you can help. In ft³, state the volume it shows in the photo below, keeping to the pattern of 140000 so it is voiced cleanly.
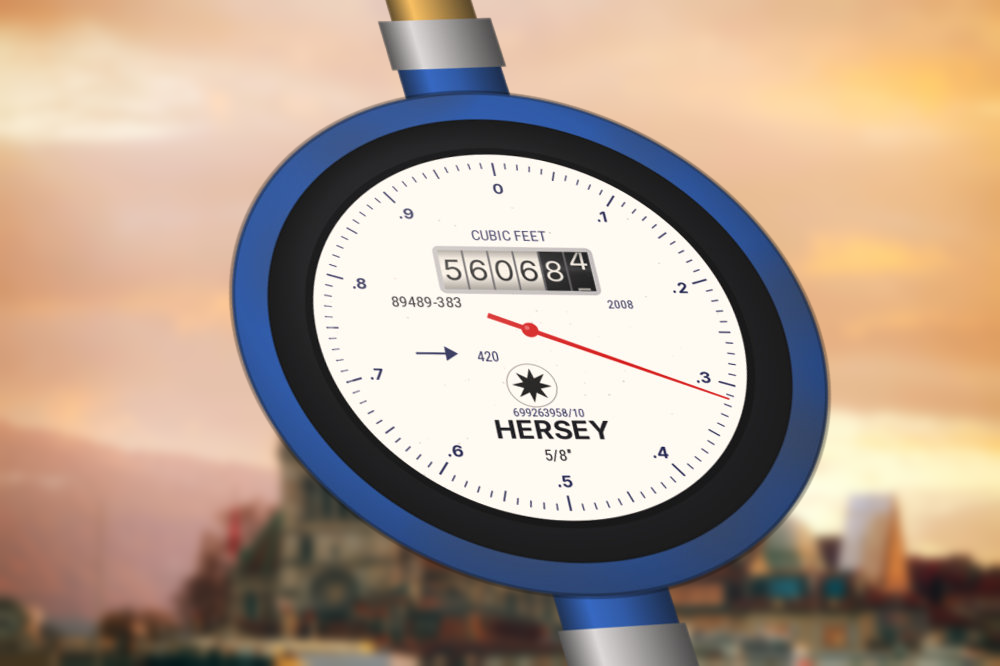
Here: 560684.31
